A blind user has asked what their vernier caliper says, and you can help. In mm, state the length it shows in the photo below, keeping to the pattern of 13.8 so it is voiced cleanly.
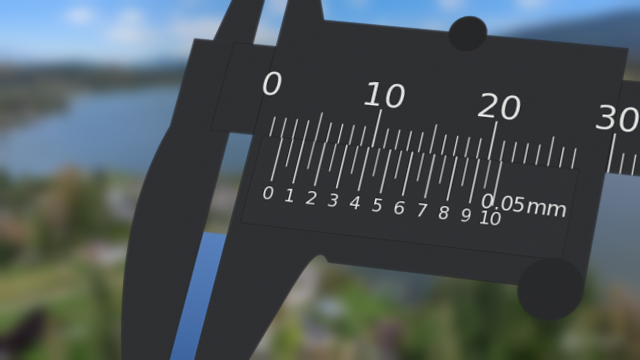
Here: 2.1
